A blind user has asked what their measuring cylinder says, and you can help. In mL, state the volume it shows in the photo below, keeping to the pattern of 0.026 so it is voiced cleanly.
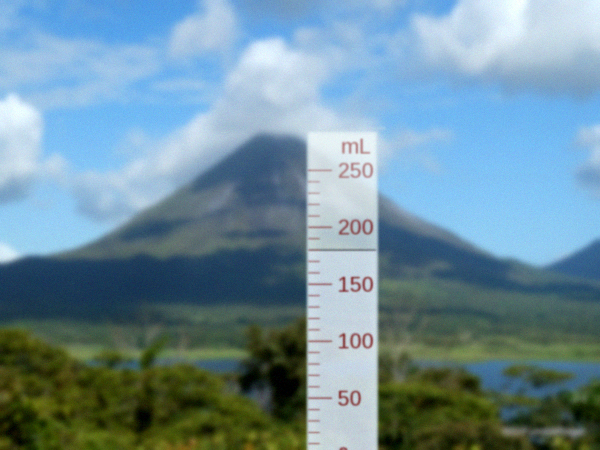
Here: 180
